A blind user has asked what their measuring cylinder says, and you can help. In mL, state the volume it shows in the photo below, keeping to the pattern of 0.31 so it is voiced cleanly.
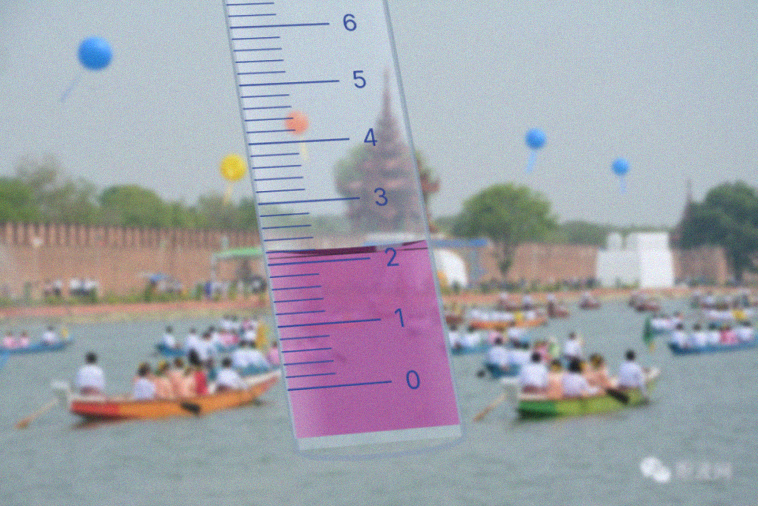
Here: 2.1
